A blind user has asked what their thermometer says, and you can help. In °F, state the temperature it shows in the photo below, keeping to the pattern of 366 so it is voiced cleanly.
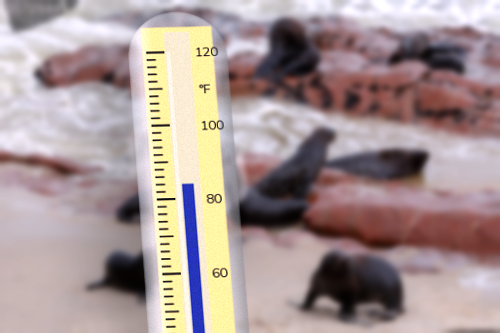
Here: 84
